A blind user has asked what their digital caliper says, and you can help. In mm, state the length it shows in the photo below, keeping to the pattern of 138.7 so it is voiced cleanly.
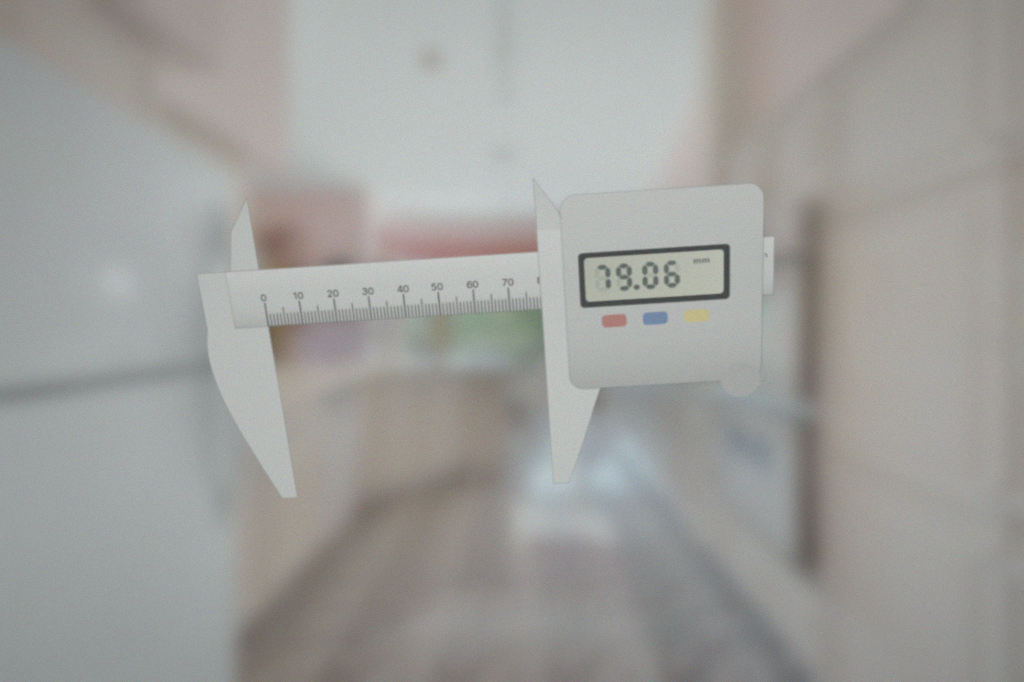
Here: 79.06
